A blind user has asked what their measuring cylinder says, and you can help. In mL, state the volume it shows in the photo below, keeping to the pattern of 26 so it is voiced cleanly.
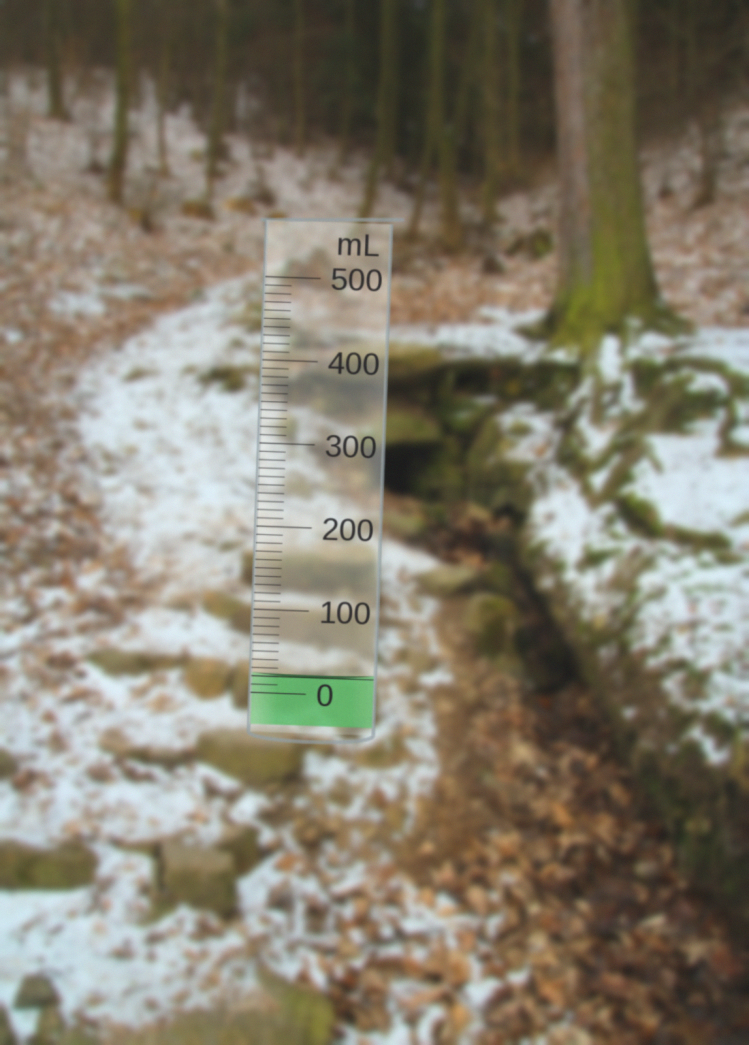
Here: 20
